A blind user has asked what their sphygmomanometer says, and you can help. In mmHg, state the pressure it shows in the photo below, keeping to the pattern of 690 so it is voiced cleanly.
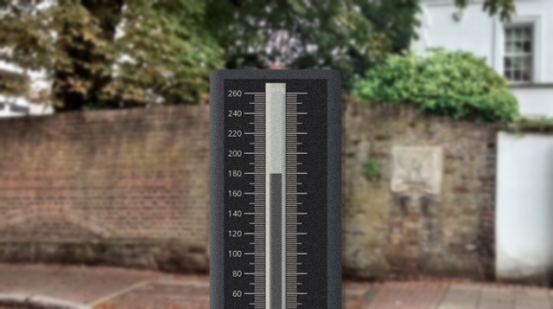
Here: 180
